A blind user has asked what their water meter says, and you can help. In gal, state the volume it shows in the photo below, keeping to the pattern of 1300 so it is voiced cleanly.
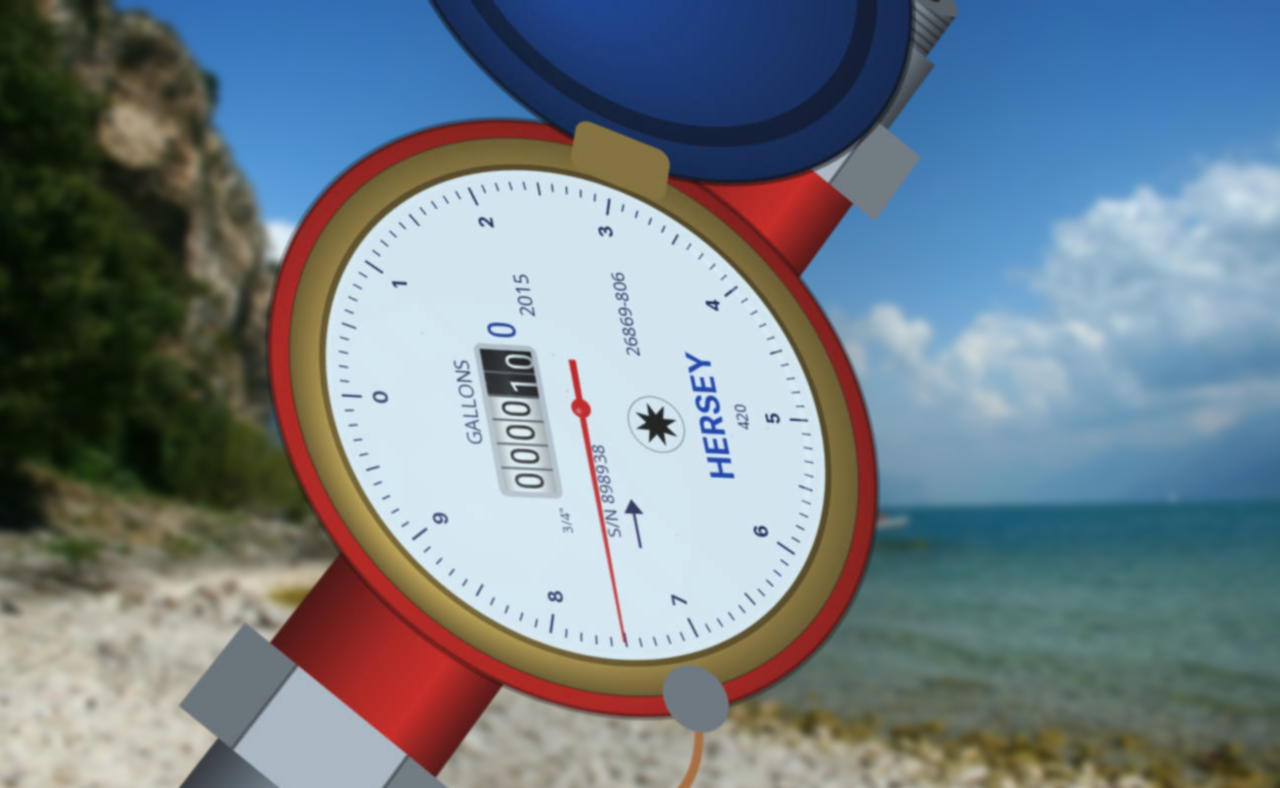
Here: 97.5
